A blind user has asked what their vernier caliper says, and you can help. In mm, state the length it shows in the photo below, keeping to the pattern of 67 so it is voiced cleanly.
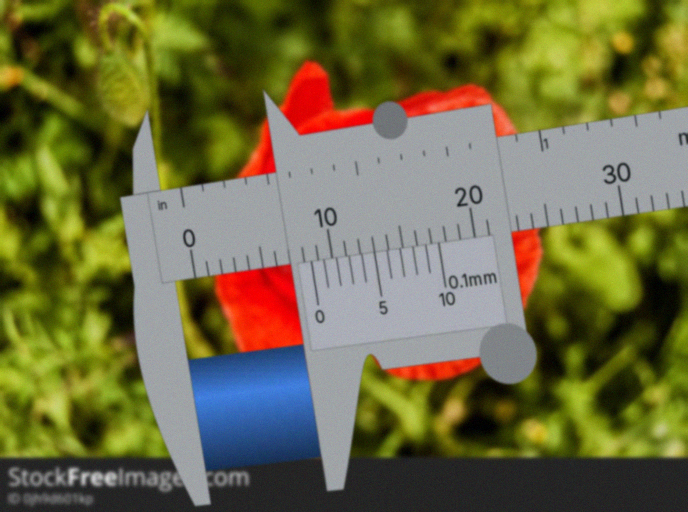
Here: 8.5
